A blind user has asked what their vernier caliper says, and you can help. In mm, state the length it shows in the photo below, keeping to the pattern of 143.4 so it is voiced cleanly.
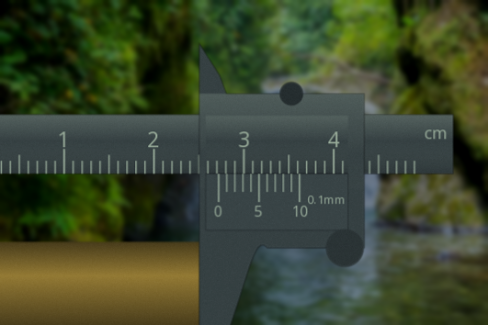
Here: 27.2
